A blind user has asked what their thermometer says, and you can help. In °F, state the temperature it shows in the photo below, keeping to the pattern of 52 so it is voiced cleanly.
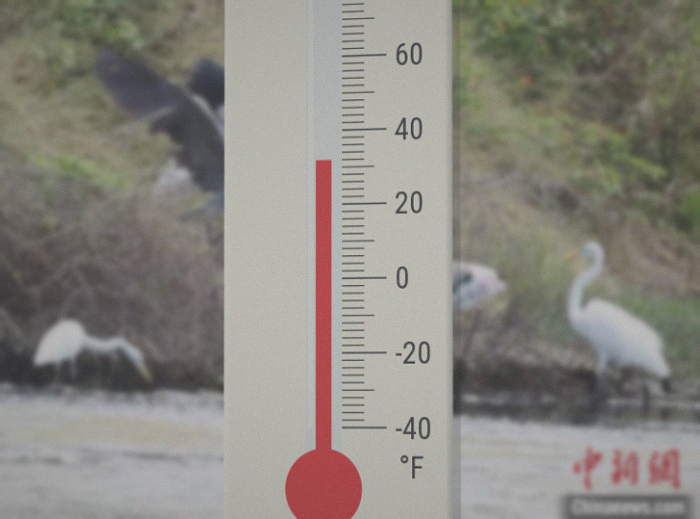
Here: 32
